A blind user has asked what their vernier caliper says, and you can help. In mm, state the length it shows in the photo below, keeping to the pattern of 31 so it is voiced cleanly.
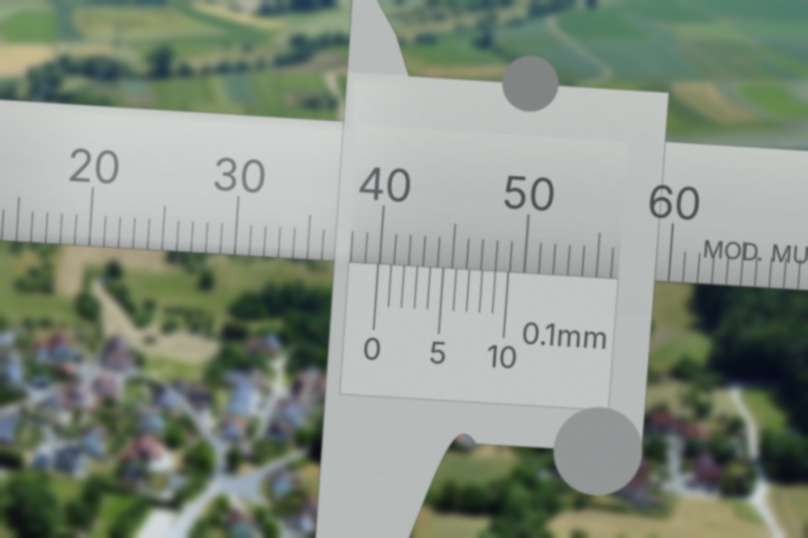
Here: 39.9
